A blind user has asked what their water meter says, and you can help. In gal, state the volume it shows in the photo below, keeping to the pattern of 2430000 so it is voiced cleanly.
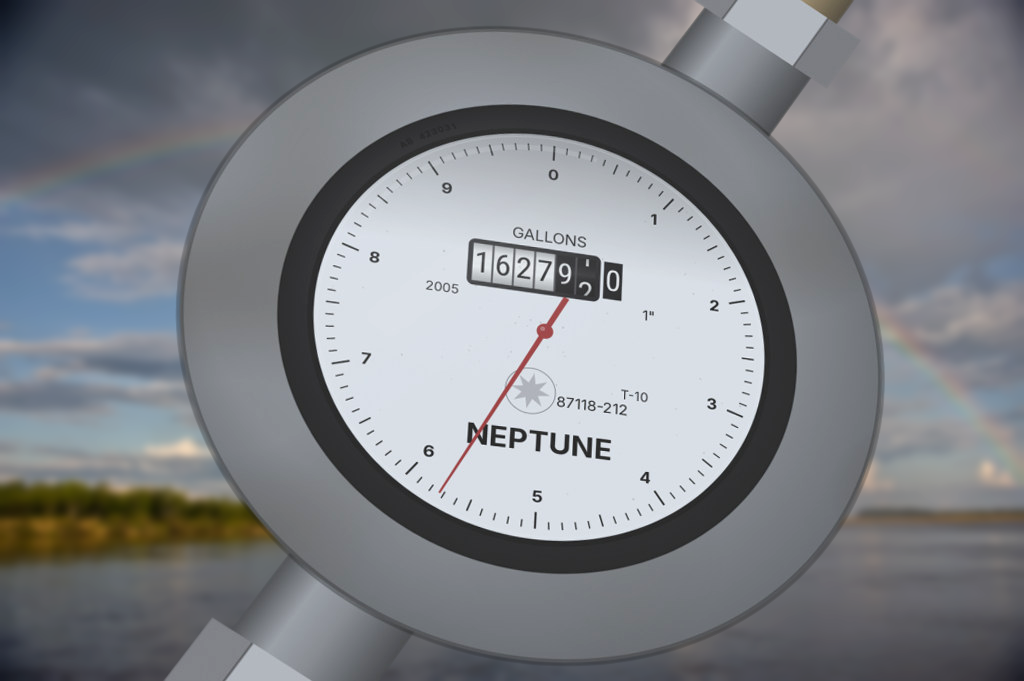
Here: 1627915.7
